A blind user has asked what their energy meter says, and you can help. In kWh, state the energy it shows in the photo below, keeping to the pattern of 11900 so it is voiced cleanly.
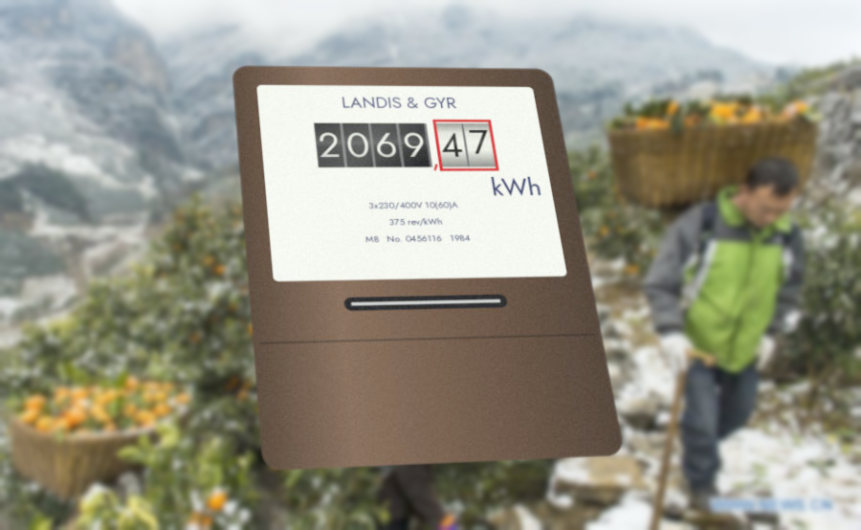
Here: 2069.47
